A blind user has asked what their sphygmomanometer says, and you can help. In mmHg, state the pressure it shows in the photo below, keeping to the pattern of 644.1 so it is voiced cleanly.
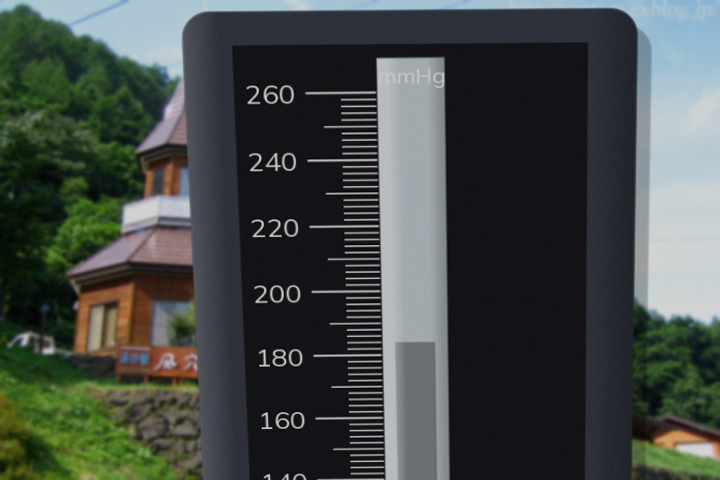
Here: 184
